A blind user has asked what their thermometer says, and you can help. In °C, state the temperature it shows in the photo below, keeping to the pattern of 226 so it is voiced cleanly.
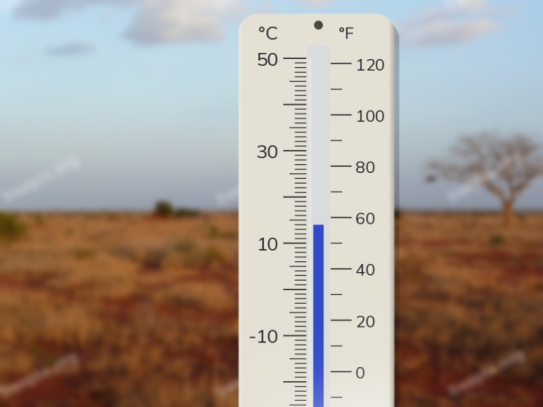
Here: 14
